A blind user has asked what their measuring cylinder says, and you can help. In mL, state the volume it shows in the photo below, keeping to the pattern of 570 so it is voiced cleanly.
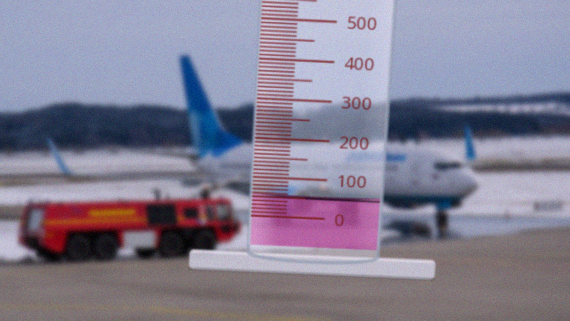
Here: 50
